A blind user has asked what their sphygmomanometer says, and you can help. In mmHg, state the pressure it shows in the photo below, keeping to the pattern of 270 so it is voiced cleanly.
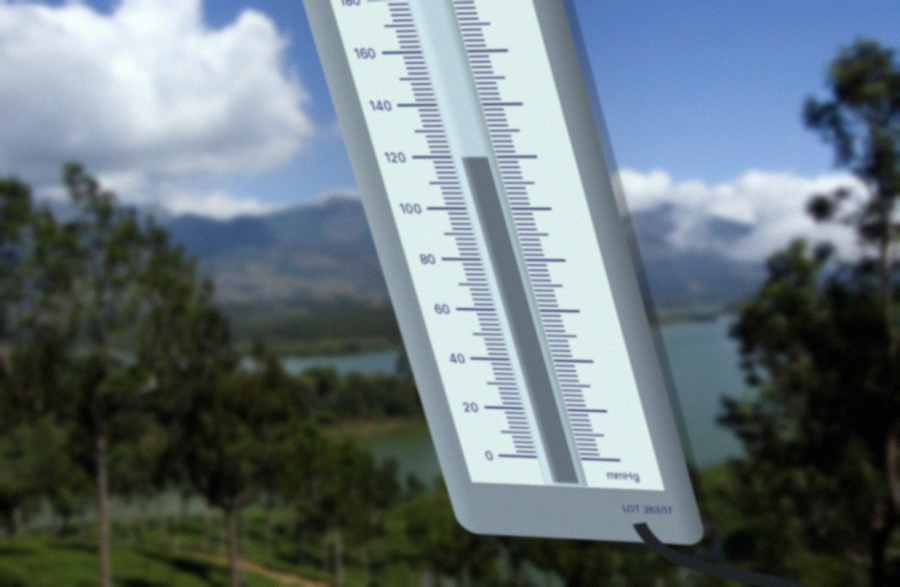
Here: 120
